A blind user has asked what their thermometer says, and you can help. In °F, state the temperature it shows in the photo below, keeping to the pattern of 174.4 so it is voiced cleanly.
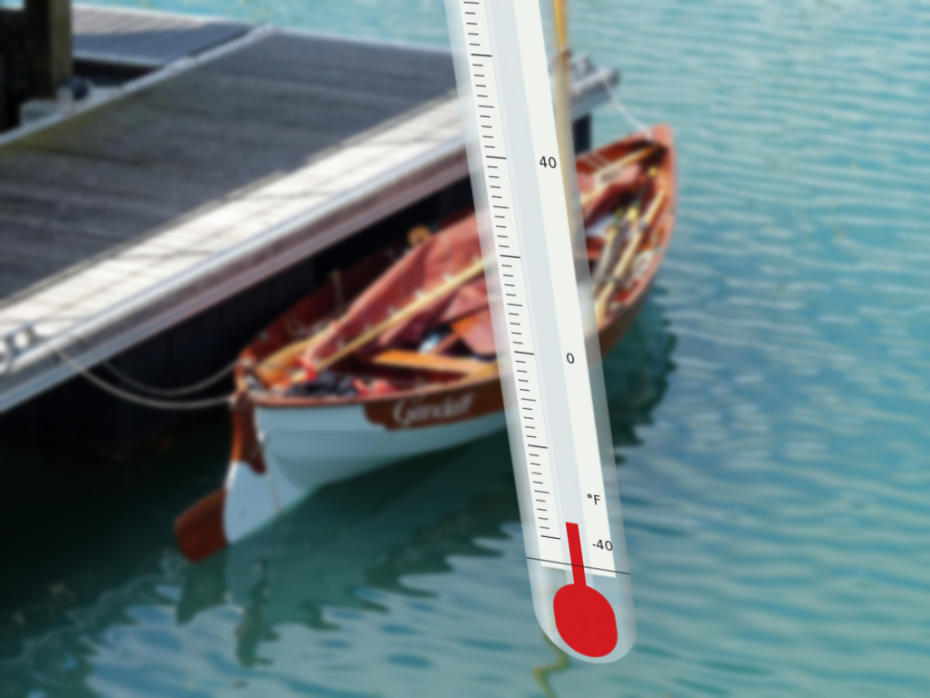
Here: -36
